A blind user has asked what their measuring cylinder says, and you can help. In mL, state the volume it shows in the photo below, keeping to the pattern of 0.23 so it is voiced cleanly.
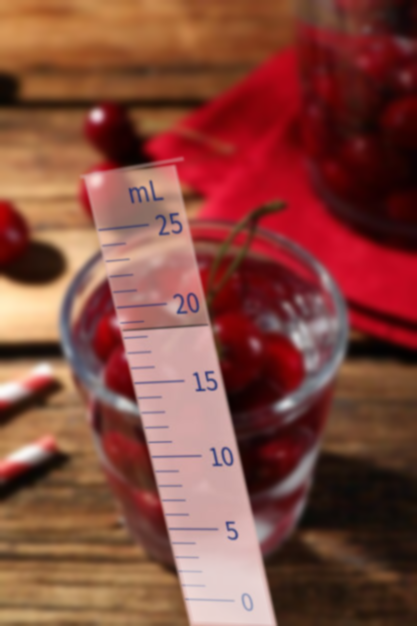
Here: 18.5
